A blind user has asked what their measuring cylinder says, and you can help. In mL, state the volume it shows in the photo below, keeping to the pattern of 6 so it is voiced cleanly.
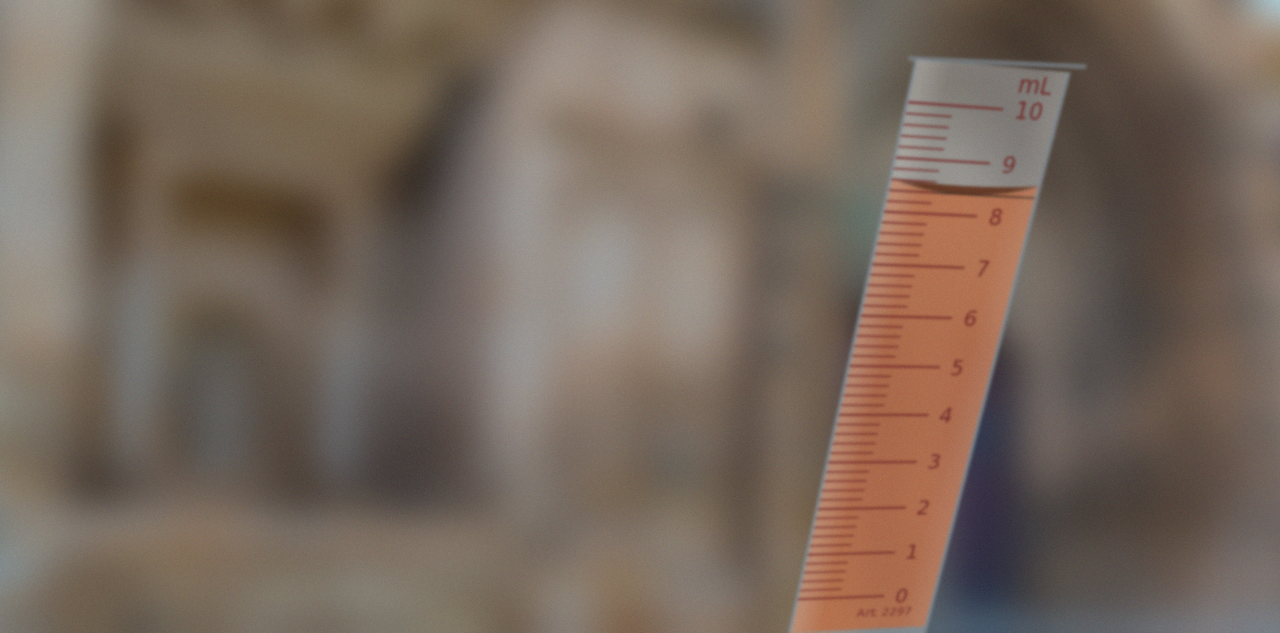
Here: 8.4
